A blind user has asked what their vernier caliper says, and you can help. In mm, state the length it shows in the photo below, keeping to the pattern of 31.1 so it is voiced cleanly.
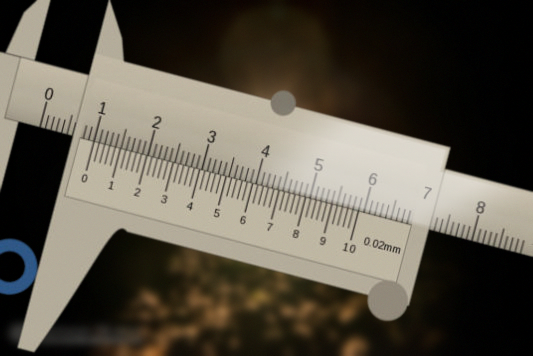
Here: 10.0
